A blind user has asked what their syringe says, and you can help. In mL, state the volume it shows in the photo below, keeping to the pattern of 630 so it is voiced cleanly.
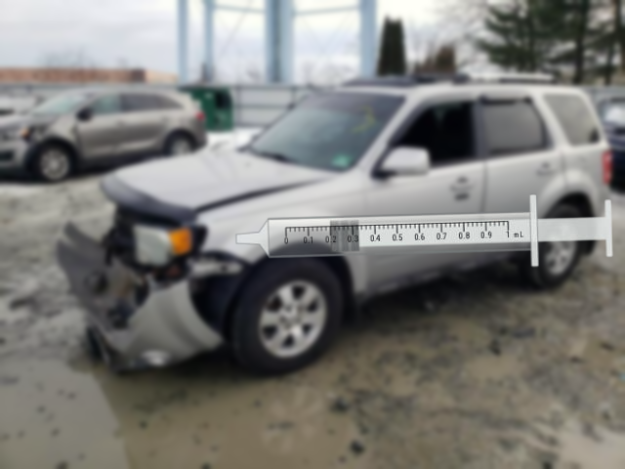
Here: 0.2
